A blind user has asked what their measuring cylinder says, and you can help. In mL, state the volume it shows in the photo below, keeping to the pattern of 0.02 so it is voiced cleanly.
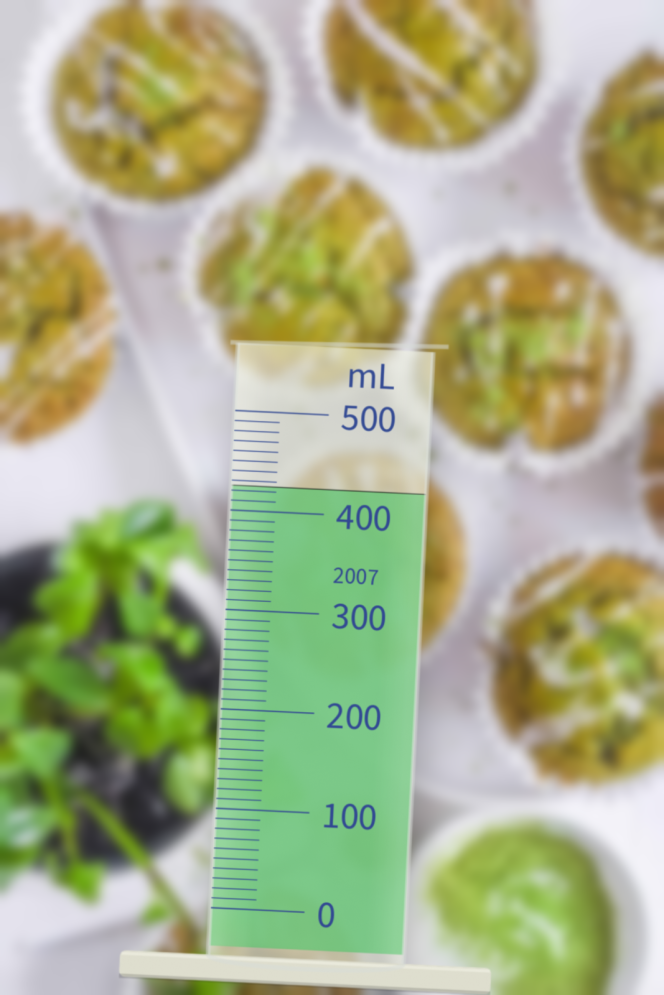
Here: 425
